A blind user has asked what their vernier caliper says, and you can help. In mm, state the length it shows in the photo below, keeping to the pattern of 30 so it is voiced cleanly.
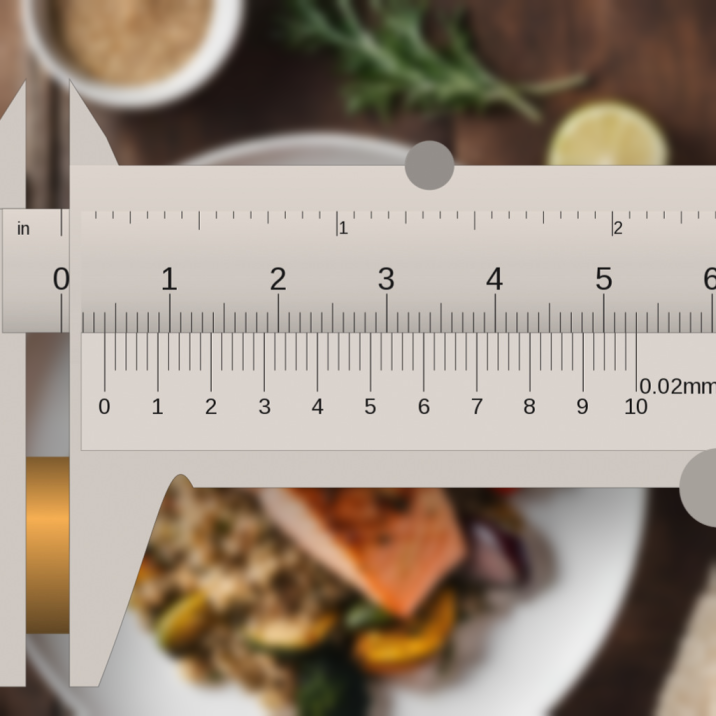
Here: 4.0
